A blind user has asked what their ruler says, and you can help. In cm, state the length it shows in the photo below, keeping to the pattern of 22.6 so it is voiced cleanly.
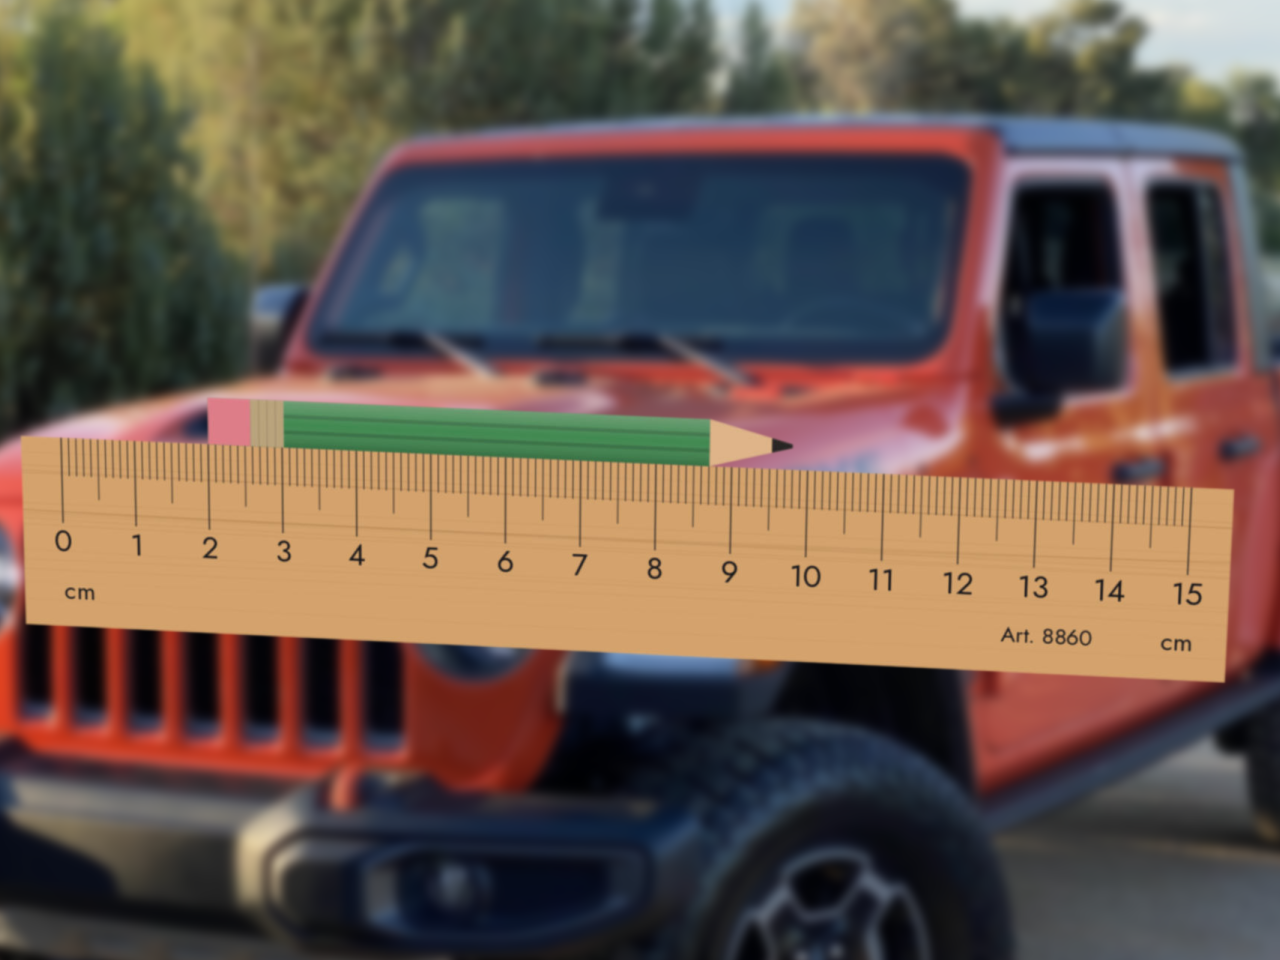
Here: 7.8
